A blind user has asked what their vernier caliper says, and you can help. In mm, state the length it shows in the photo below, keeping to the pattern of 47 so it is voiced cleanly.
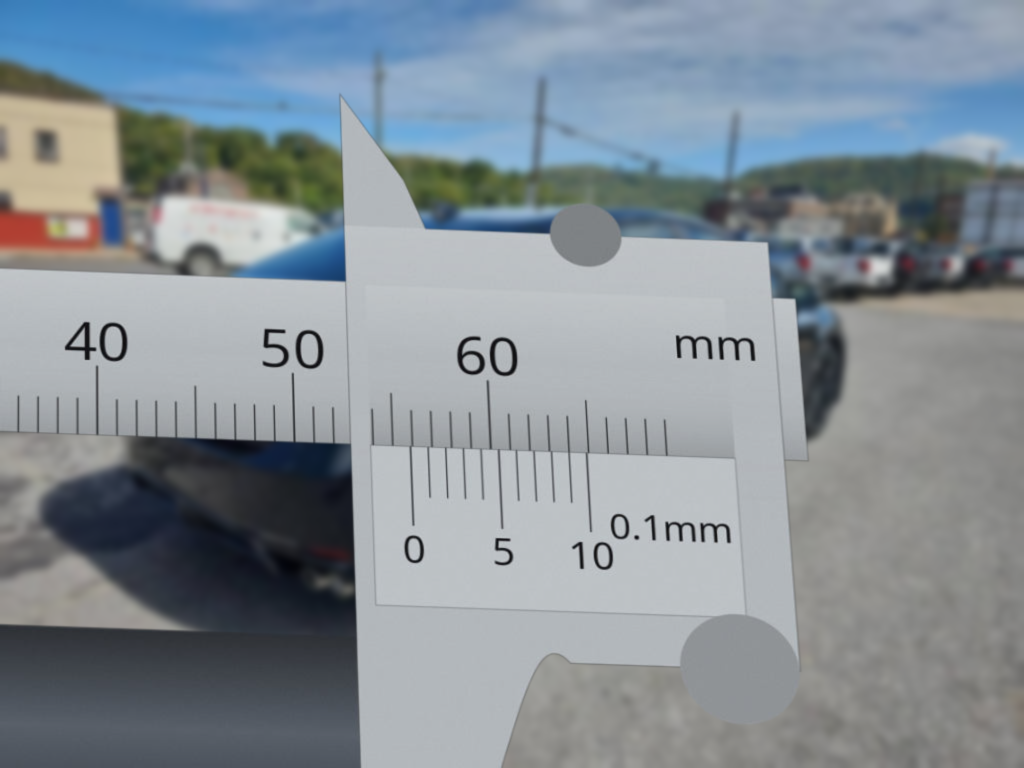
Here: 55.9
